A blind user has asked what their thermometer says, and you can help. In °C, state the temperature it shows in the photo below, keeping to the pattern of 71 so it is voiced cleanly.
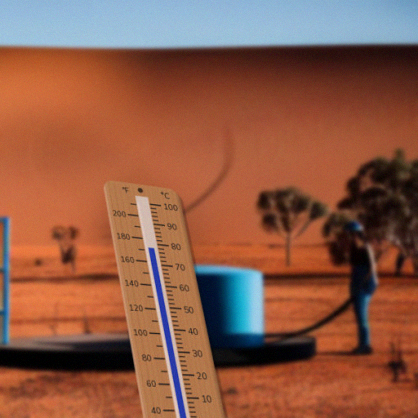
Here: 78
